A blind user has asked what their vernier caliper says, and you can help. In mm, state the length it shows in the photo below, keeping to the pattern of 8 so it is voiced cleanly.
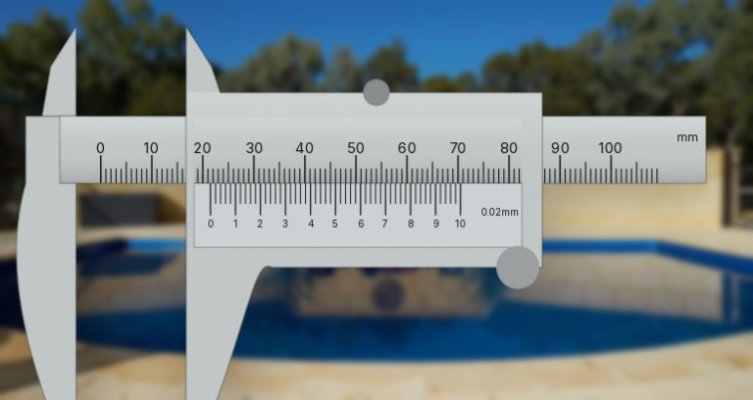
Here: 21.5
